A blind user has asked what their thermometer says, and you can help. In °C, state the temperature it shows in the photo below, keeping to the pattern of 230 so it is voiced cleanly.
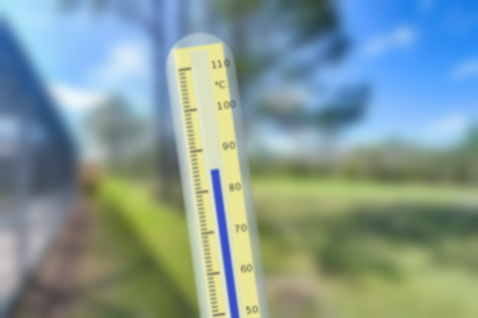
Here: 85
